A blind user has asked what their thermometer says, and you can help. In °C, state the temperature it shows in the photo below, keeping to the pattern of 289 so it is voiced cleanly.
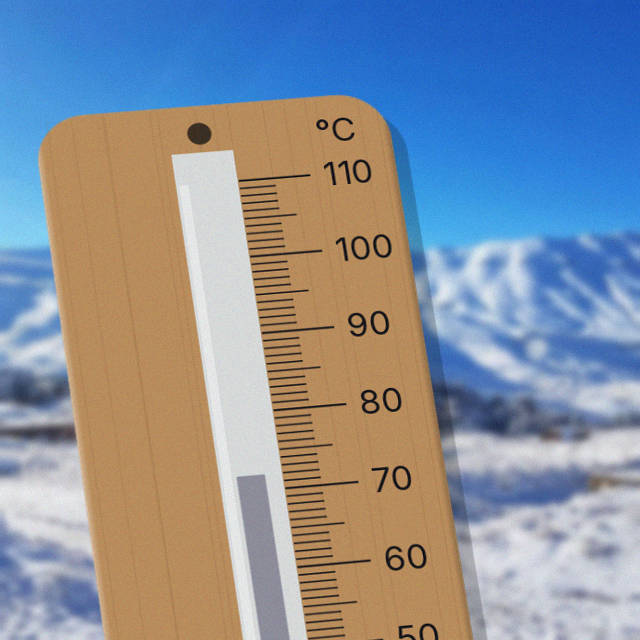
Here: 72
